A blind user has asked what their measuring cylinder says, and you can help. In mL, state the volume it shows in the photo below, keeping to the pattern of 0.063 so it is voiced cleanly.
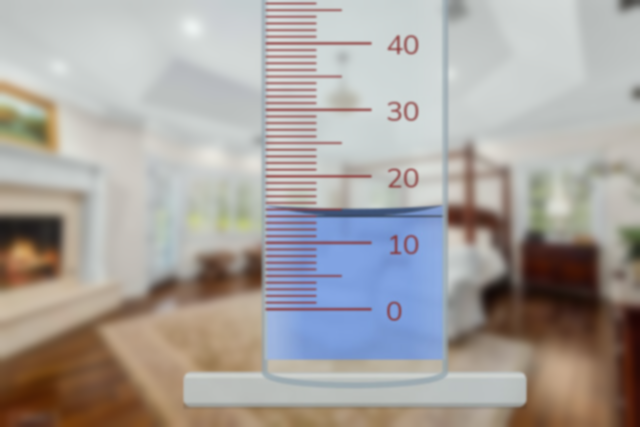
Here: 14
